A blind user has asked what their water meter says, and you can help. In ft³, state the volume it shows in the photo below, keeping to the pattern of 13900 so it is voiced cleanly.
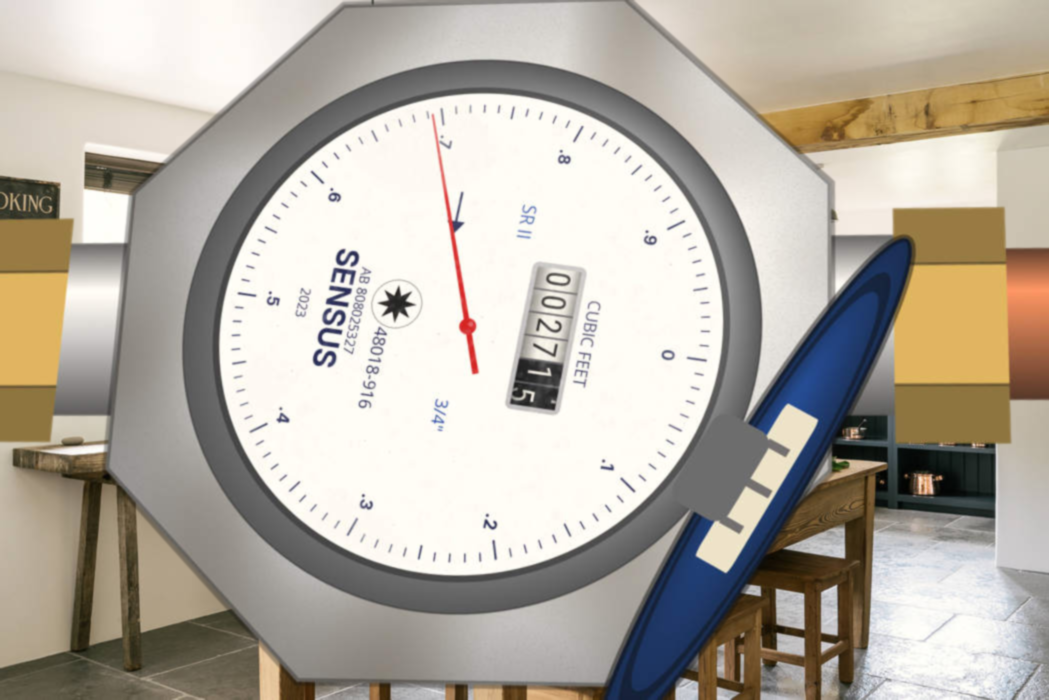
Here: 2714.69
